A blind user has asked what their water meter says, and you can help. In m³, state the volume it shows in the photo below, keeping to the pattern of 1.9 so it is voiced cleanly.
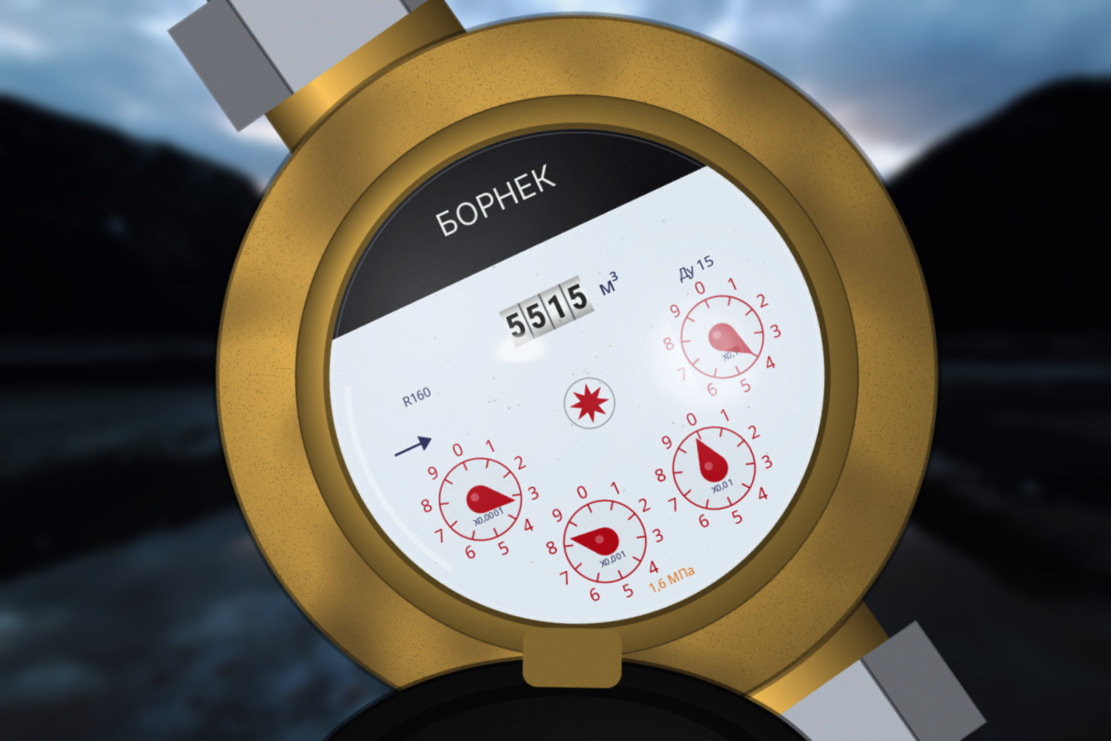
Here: 5515.3983
